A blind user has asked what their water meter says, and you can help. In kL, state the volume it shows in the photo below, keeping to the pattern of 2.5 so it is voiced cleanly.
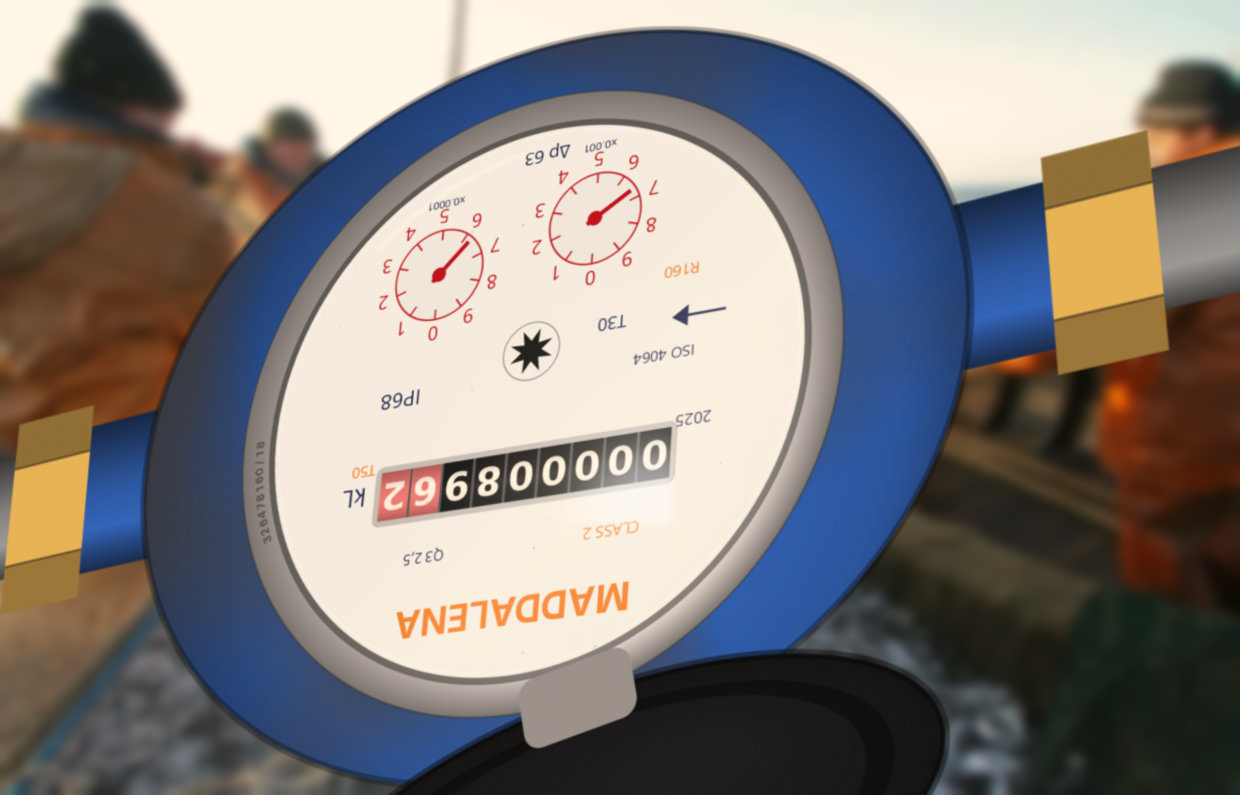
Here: 89.6266
